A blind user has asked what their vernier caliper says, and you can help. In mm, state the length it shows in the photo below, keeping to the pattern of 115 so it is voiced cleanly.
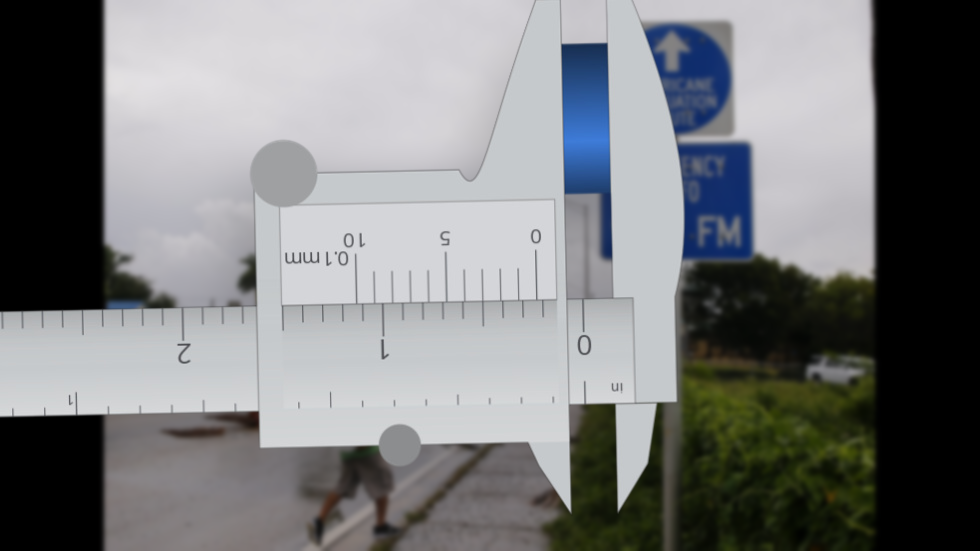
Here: 2.3
